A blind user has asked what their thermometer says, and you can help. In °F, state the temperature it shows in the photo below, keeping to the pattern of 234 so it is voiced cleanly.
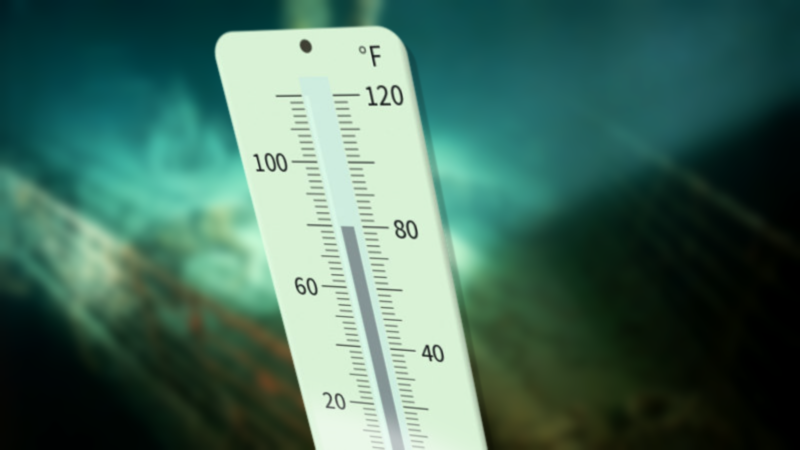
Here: 80
